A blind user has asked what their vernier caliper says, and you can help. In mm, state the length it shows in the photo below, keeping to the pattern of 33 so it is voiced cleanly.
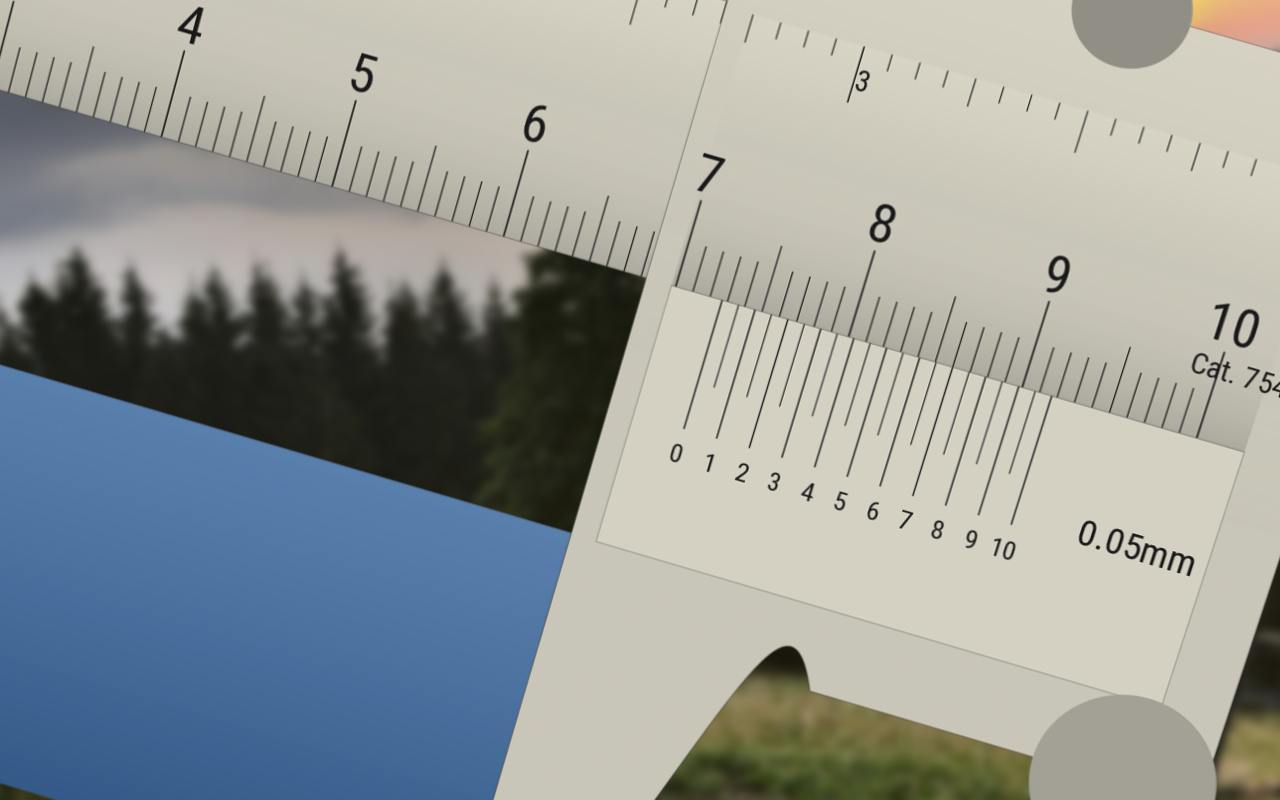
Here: 72.7
